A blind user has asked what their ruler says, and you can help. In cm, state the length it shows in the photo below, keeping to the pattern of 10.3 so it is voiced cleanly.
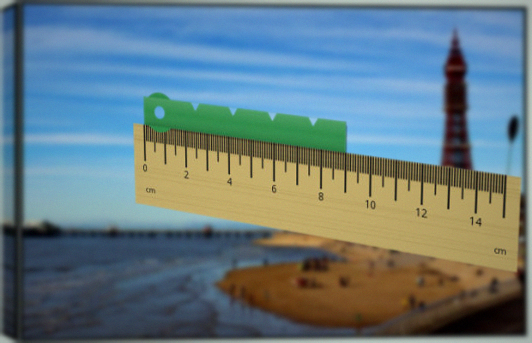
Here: 9
